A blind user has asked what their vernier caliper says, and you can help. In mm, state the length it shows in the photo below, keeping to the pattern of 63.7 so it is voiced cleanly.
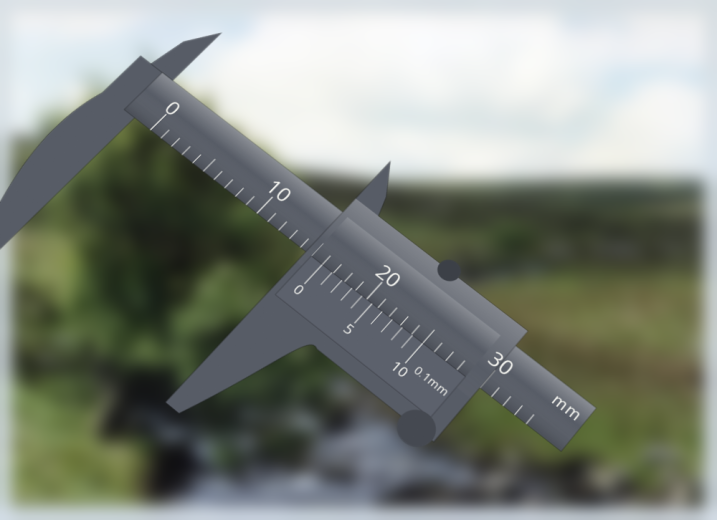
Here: 16.0
